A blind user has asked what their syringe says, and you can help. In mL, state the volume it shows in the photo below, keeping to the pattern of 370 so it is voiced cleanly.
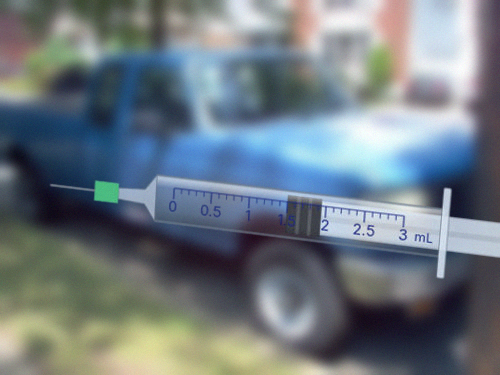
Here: 1.5
